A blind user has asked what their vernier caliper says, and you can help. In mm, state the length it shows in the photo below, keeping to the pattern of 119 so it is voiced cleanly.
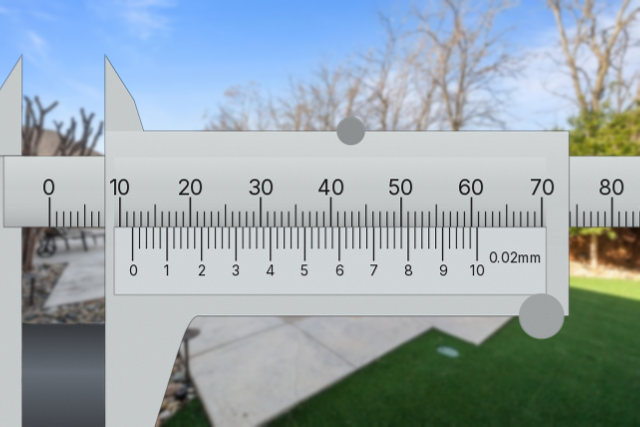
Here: 11.8
